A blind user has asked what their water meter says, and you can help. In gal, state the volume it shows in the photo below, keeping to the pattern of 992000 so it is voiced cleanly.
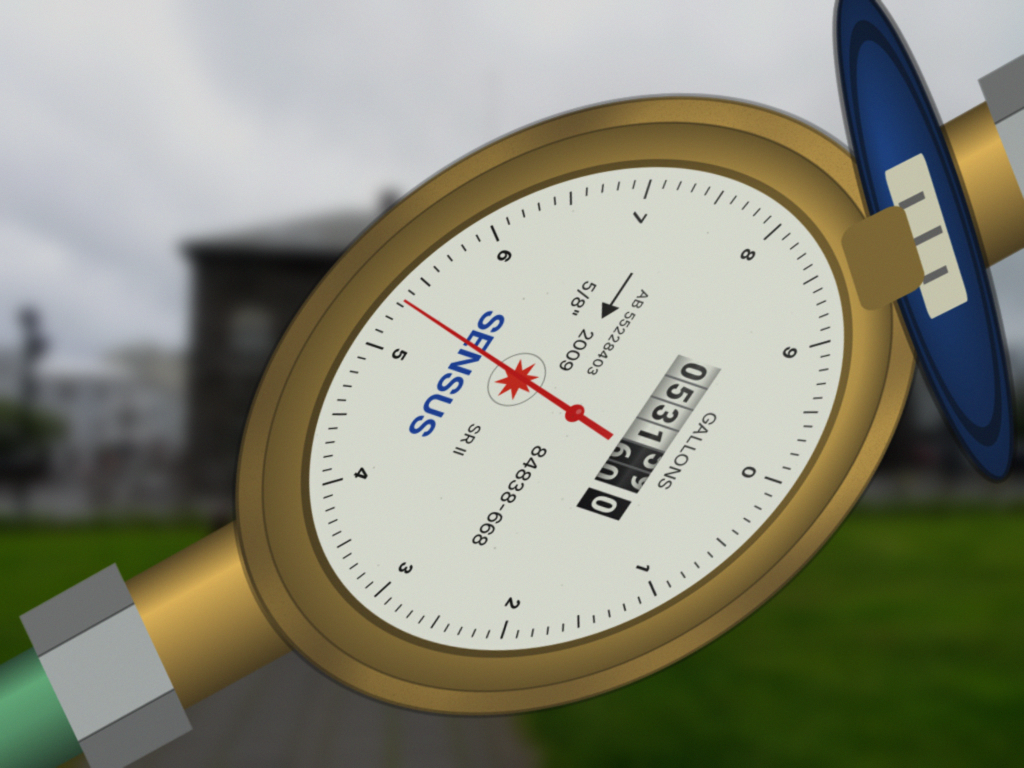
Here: 531595.3
